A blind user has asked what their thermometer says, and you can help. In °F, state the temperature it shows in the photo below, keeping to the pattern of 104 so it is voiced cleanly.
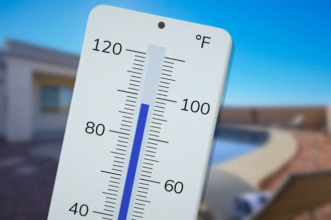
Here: 96
